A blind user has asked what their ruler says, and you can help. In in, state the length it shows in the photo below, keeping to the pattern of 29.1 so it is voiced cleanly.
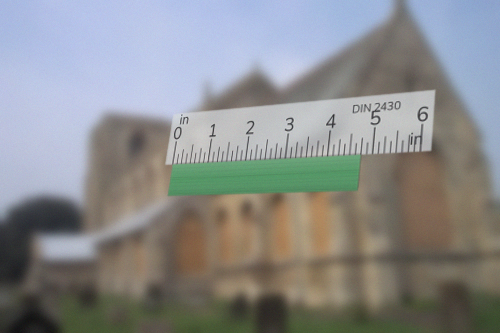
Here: 4.75
